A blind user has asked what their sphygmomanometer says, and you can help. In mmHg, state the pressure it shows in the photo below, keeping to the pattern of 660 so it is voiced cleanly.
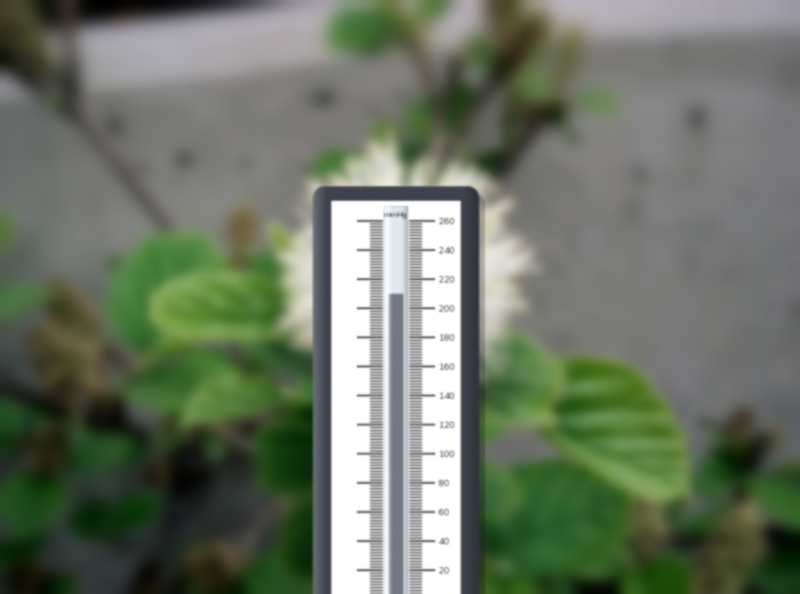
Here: 210
